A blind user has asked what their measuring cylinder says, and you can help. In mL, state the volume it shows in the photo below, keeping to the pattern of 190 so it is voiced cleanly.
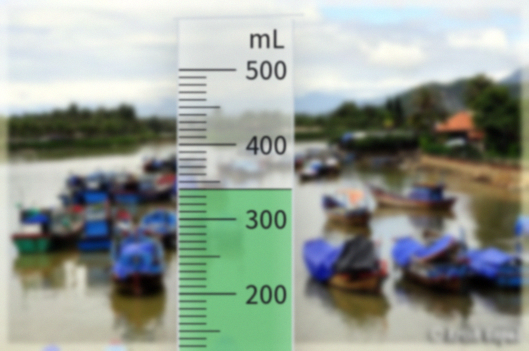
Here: 340
